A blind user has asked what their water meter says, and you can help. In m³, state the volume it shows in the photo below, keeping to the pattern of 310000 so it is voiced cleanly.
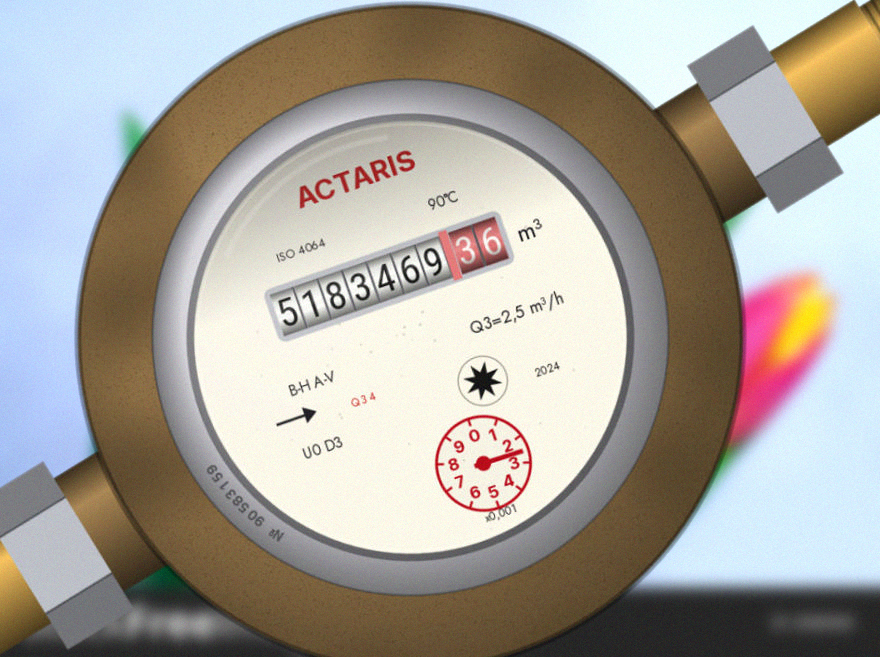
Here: 5183469.362
